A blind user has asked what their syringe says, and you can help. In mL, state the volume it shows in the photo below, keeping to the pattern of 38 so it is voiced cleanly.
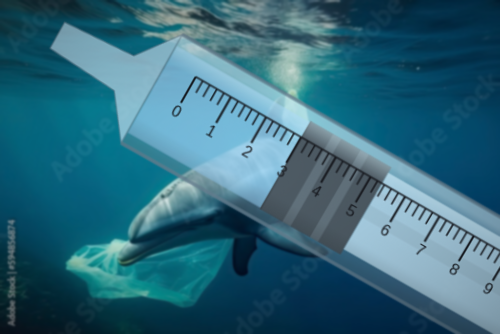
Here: 3
